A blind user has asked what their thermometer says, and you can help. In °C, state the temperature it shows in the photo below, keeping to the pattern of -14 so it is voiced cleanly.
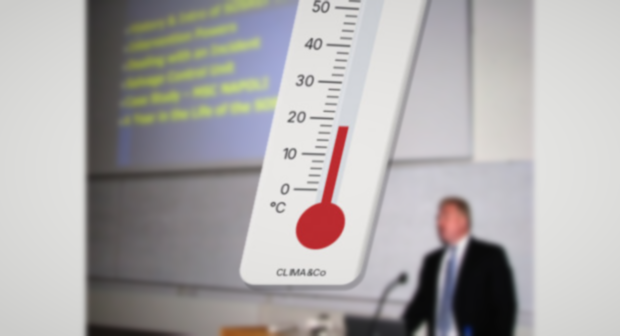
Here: 18
